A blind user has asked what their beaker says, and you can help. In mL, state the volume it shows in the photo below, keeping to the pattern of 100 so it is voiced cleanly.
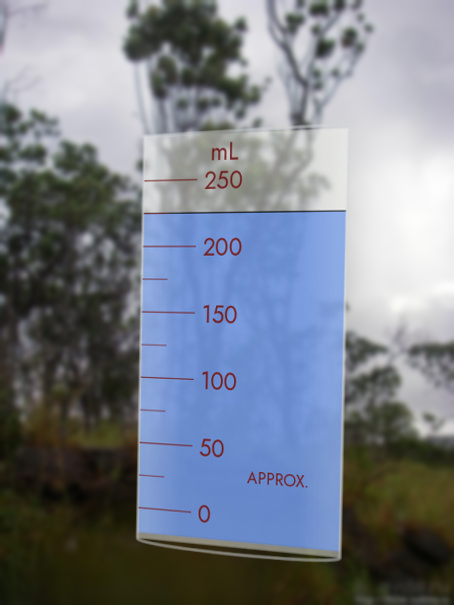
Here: 225
